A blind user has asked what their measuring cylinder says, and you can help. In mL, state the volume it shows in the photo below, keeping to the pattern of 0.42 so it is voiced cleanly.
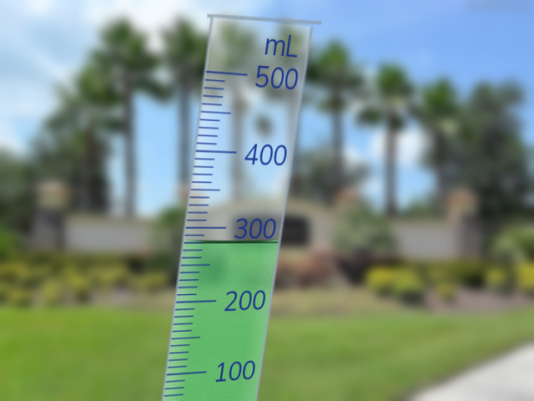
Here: 280
